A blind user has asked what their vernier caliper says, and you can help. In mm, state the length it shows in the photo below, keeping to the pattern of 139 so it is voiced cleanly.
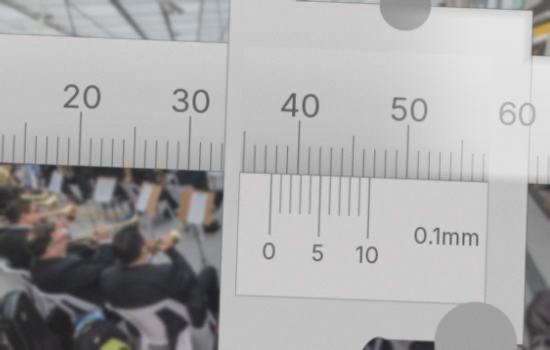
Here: 37.6
